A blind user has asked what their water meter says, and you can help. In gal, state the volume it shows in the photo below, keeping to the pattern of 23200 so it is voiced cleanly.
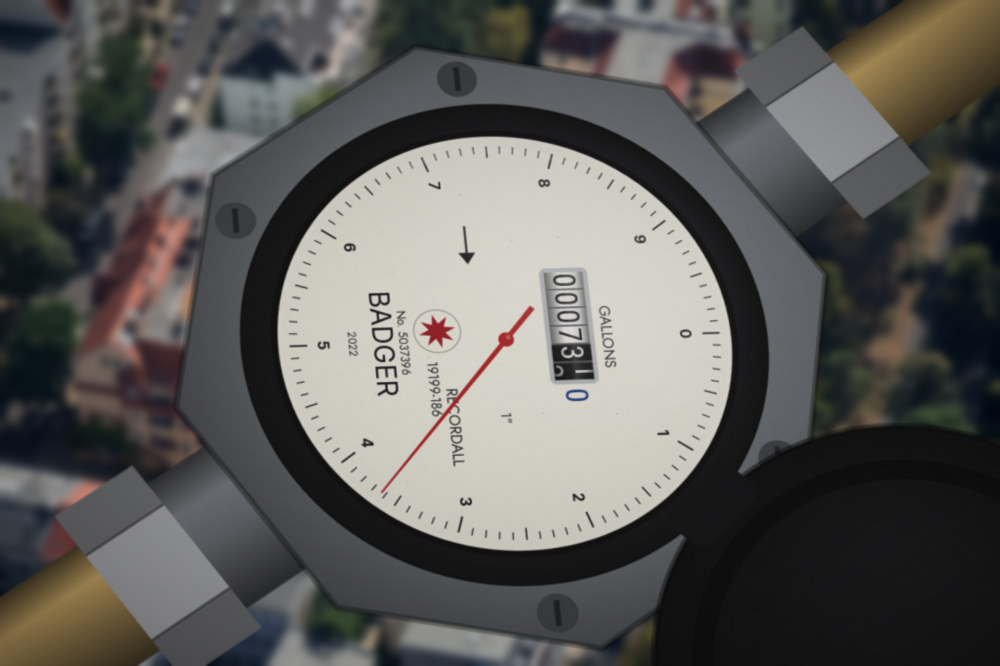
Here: 7313.6
